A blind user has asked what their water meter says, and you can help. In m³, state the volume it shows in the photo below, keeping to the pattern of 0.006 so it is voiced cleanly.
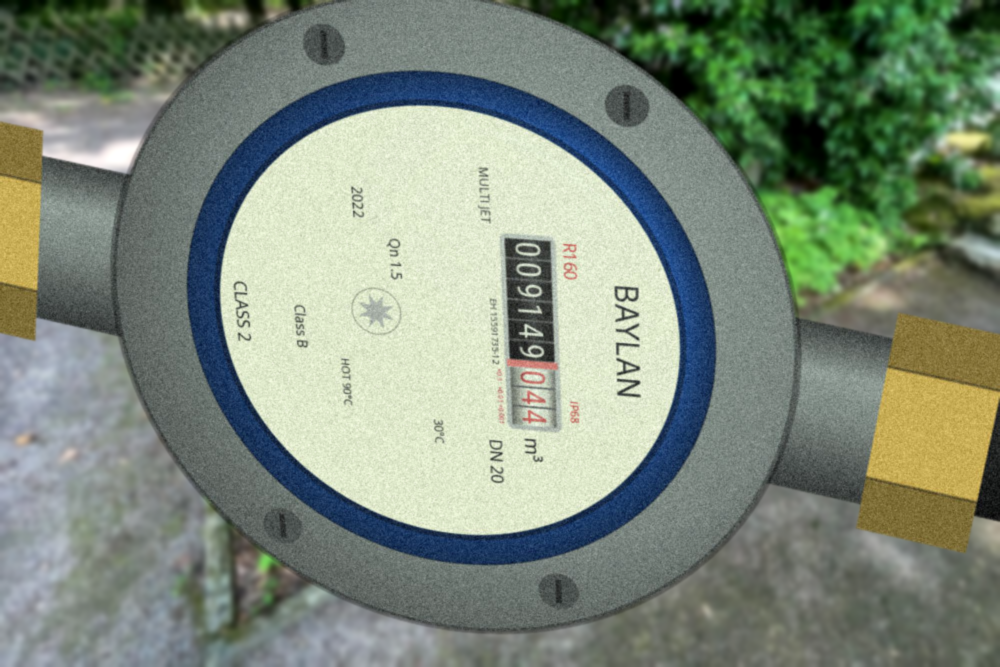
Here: 9149.044
